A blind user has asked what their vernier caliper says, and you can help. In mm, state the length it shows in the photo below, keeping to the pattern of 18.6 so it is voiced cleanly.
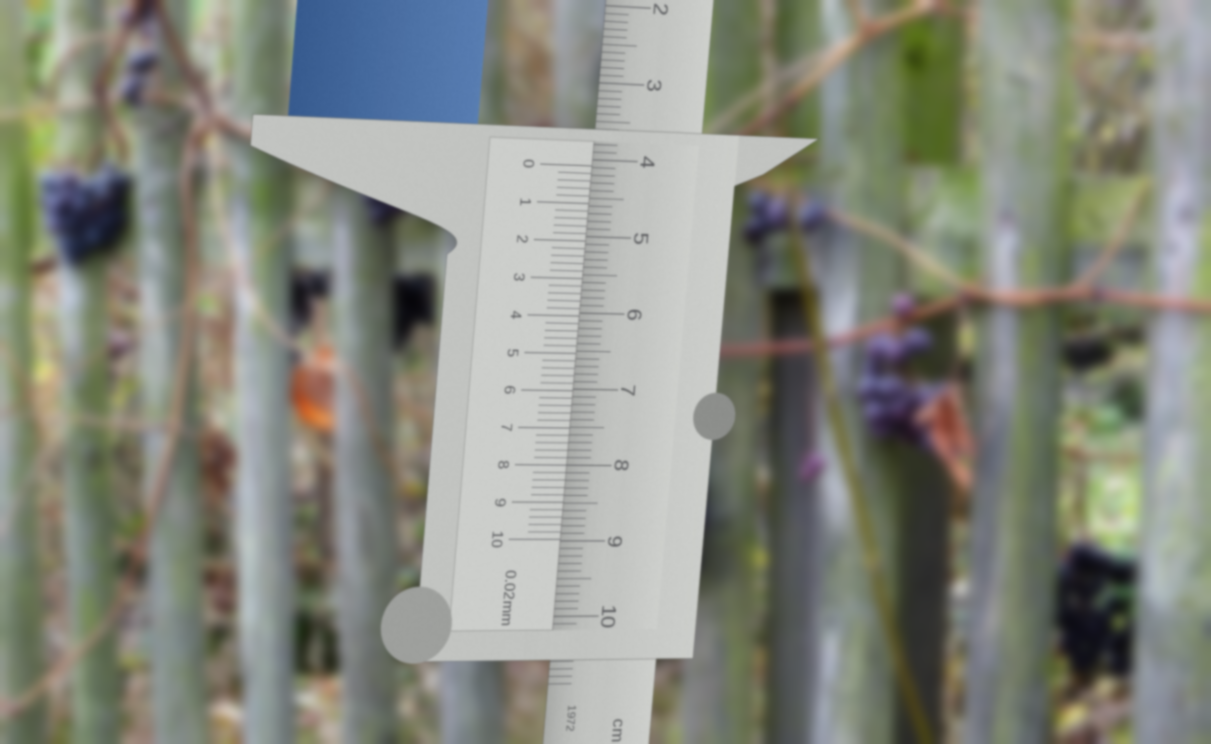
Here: 40.8
